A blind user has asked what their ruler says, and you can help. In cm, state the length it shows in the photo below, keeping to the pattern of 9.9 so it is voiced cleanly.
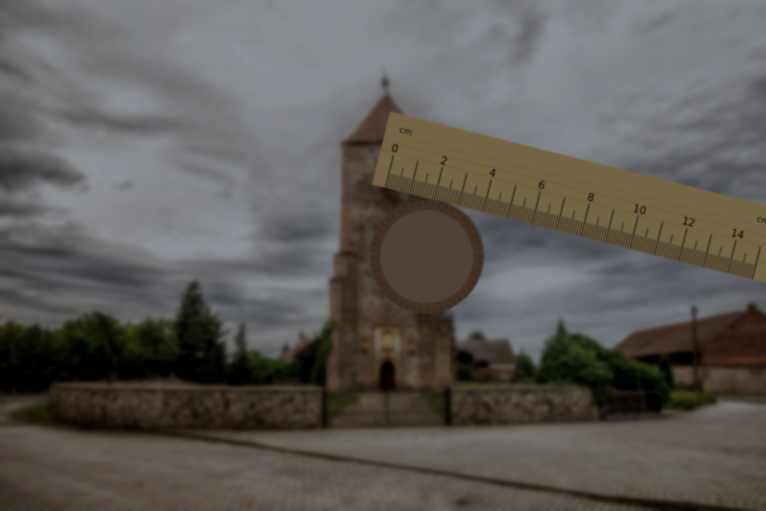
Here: 4.5
